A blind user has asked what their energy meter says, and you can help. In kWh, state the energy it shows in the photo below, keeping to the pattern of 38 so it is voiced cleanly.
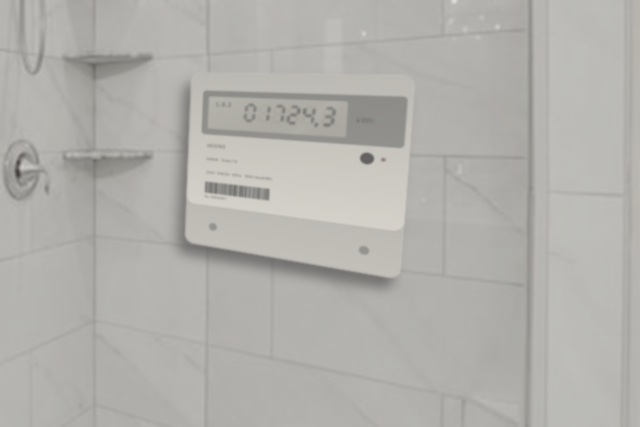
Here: 1724.3
